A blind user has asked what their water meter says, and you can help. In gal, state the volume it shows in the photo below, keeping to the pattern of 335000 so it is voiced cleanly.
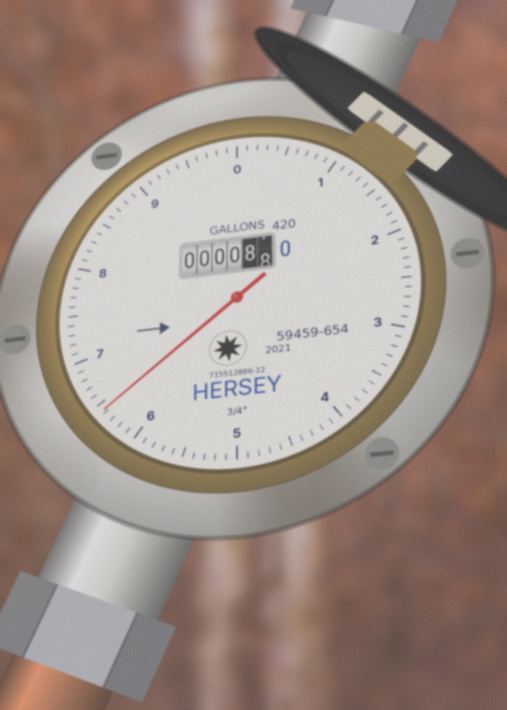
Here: 876.4
